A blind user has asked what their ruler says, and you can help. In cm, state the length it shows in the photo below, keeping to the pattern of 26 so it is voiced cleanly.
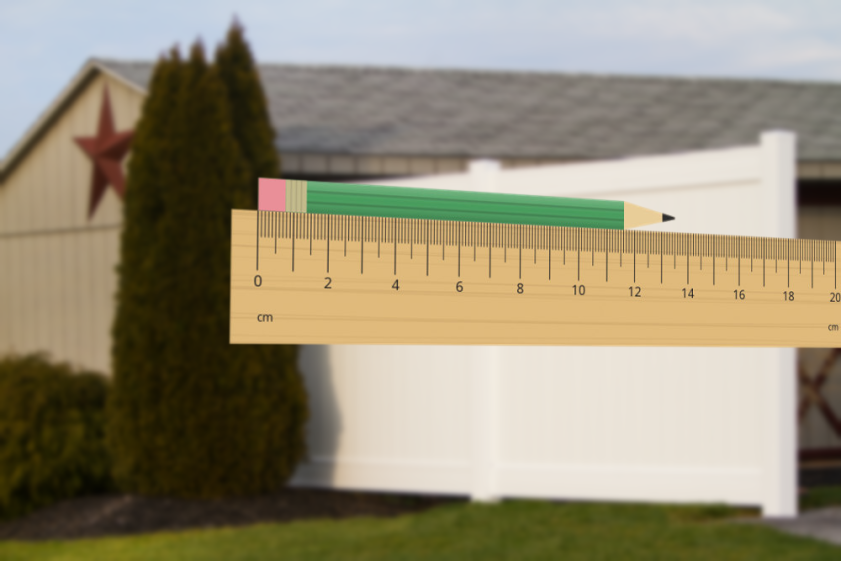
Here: 13.5
